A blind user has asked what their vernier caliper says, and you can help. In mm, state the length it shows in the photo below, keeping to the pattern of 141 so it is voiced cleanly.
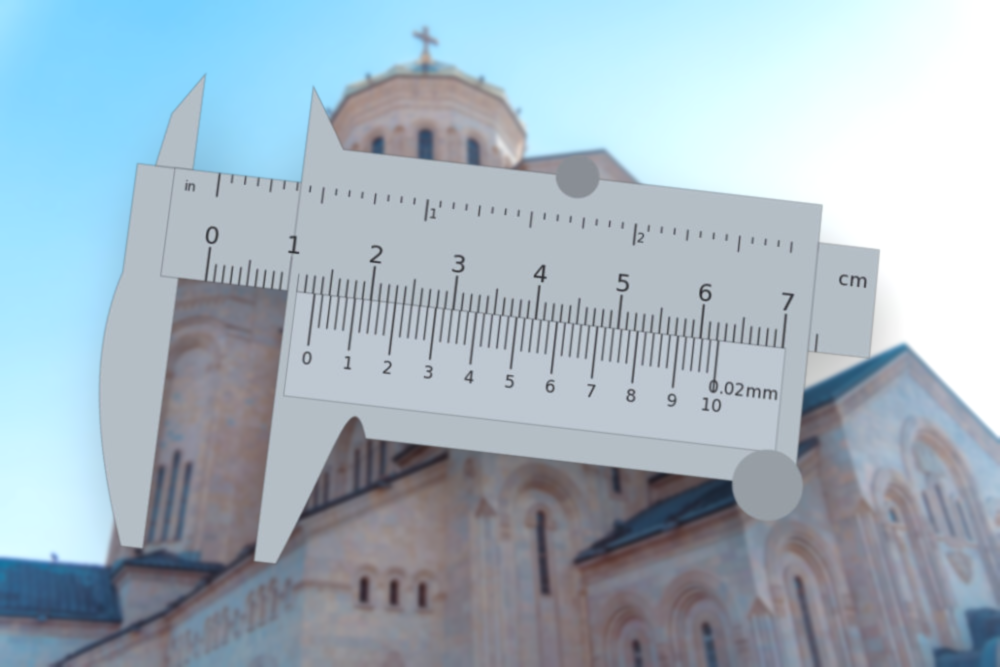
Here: 13.2
